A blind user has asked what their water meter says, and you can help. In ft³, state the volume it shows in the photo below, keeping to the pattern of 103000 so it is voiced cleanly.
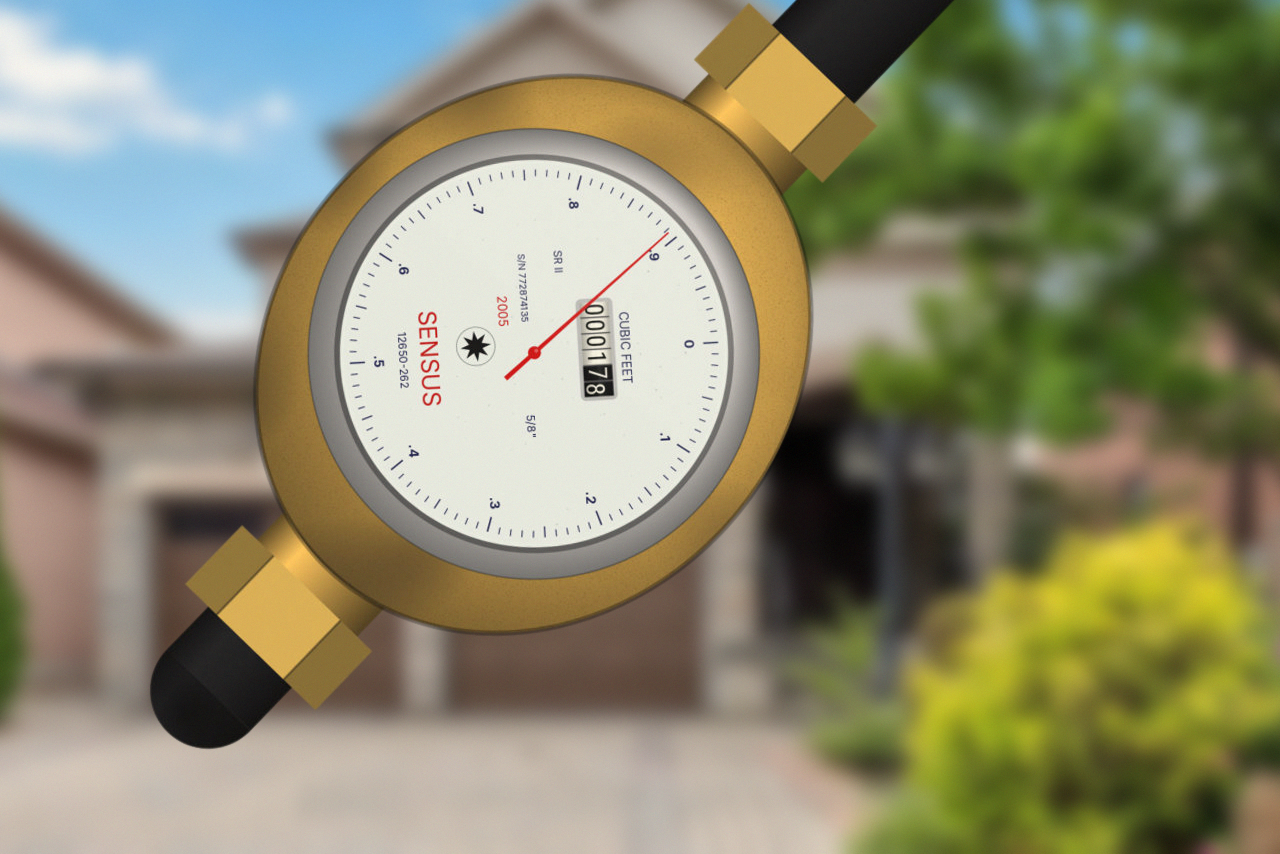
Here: 177.89
